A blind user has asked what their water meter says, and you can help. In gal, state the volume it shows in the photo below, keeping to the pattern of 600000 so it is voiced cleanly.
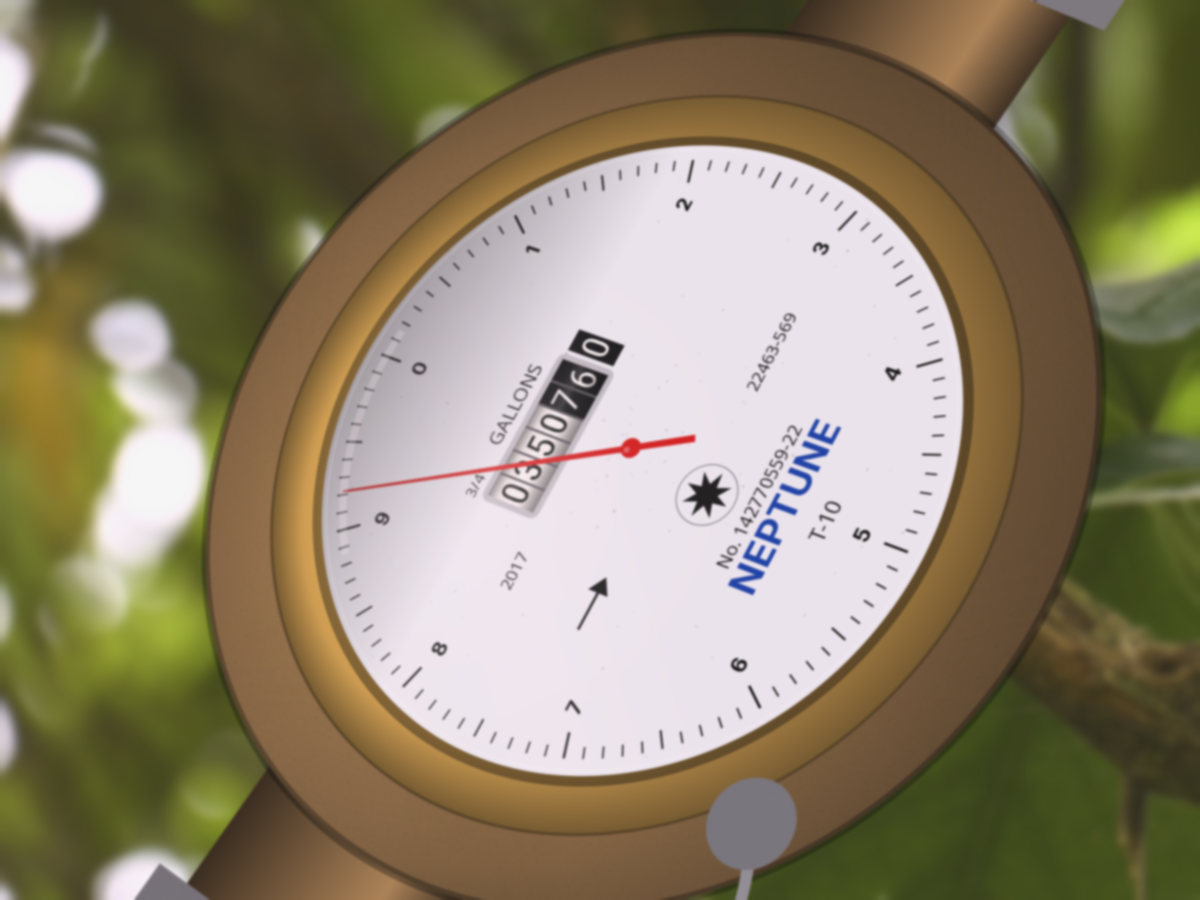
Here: 350759.2
